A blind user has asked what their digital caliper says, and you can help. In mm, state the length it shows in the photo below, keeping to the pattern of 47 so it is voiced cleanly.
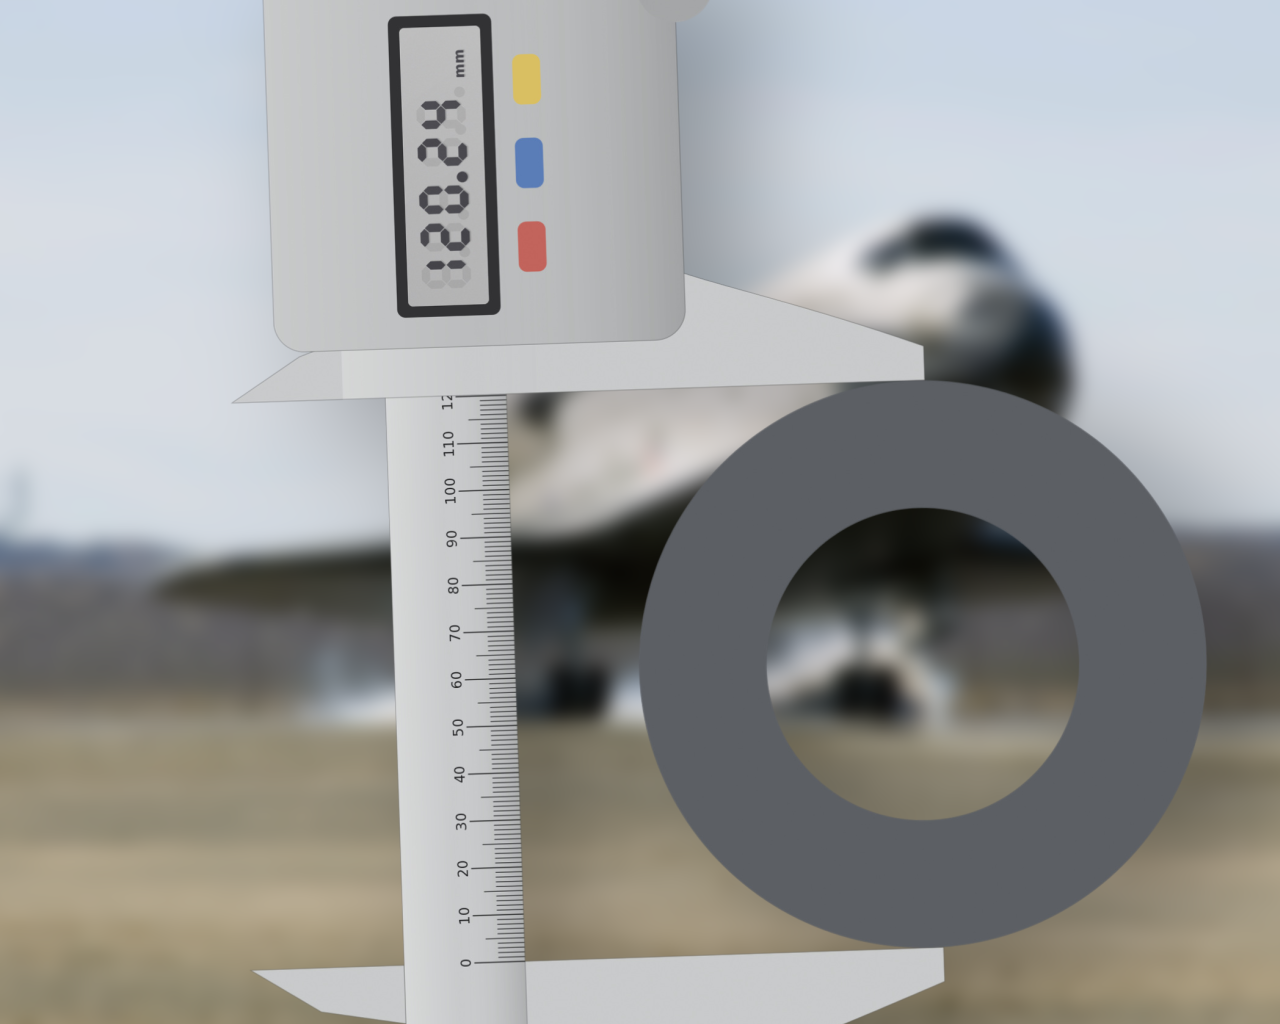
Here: 120.24
